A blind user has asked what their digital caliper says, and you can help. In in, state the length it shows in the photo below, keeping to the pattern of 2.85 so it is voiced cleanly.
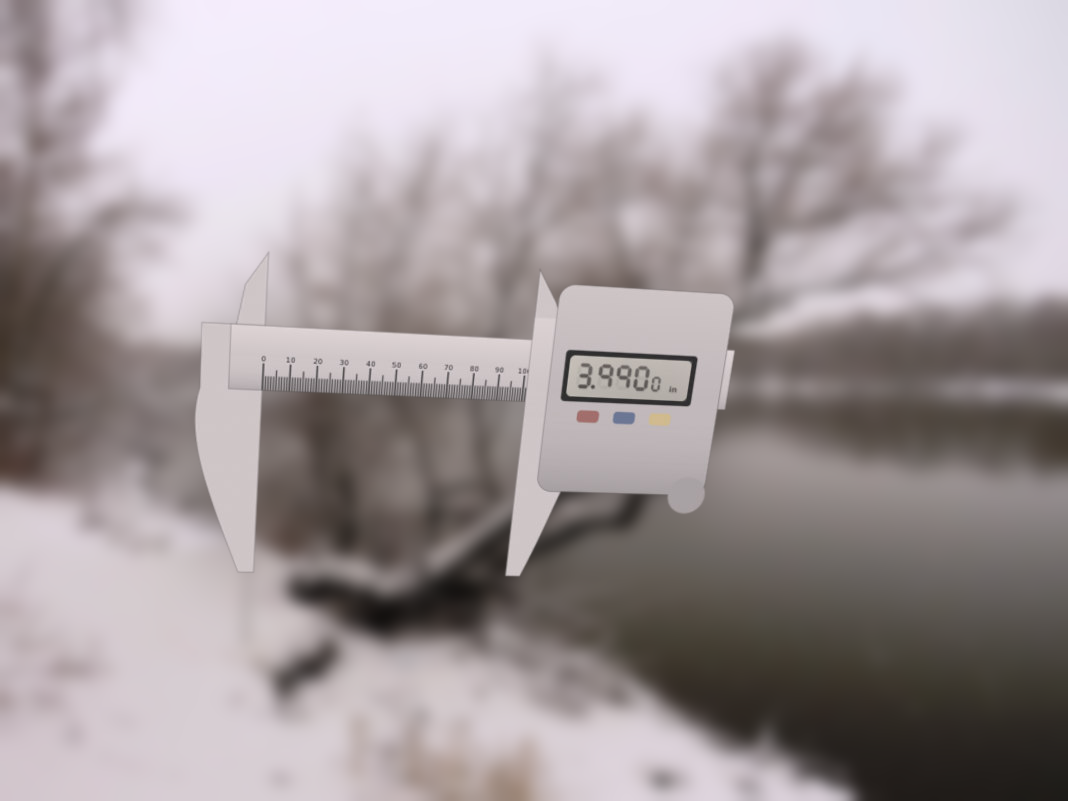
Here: 3.9900
